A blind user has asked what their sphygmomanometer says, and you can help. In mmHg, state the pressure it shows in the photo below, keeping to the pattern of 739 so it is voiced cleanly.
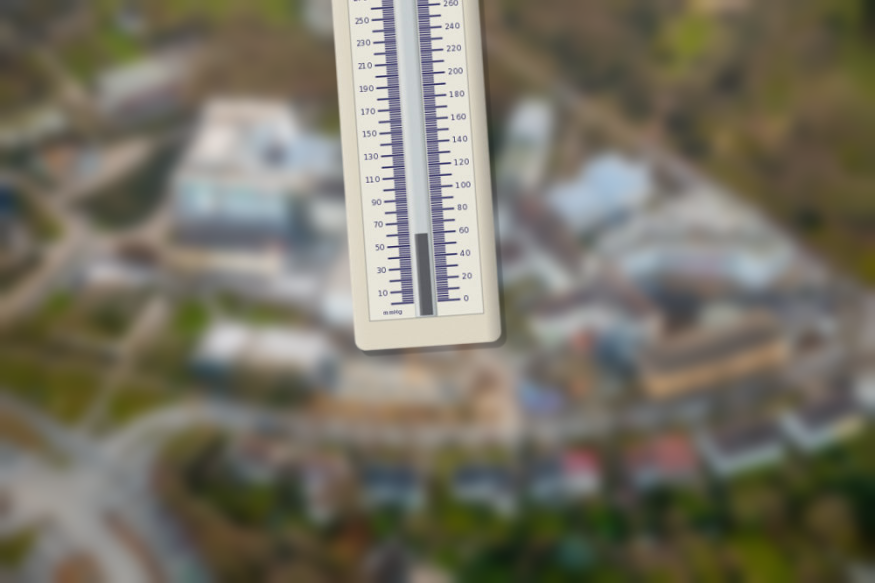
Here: 60
